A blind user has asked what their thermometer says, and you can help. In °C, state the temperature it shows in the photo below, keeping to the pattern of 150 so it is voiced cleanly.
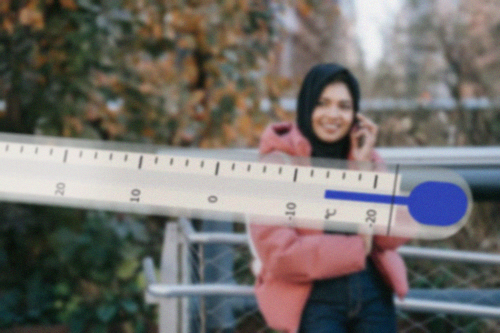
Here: -14
